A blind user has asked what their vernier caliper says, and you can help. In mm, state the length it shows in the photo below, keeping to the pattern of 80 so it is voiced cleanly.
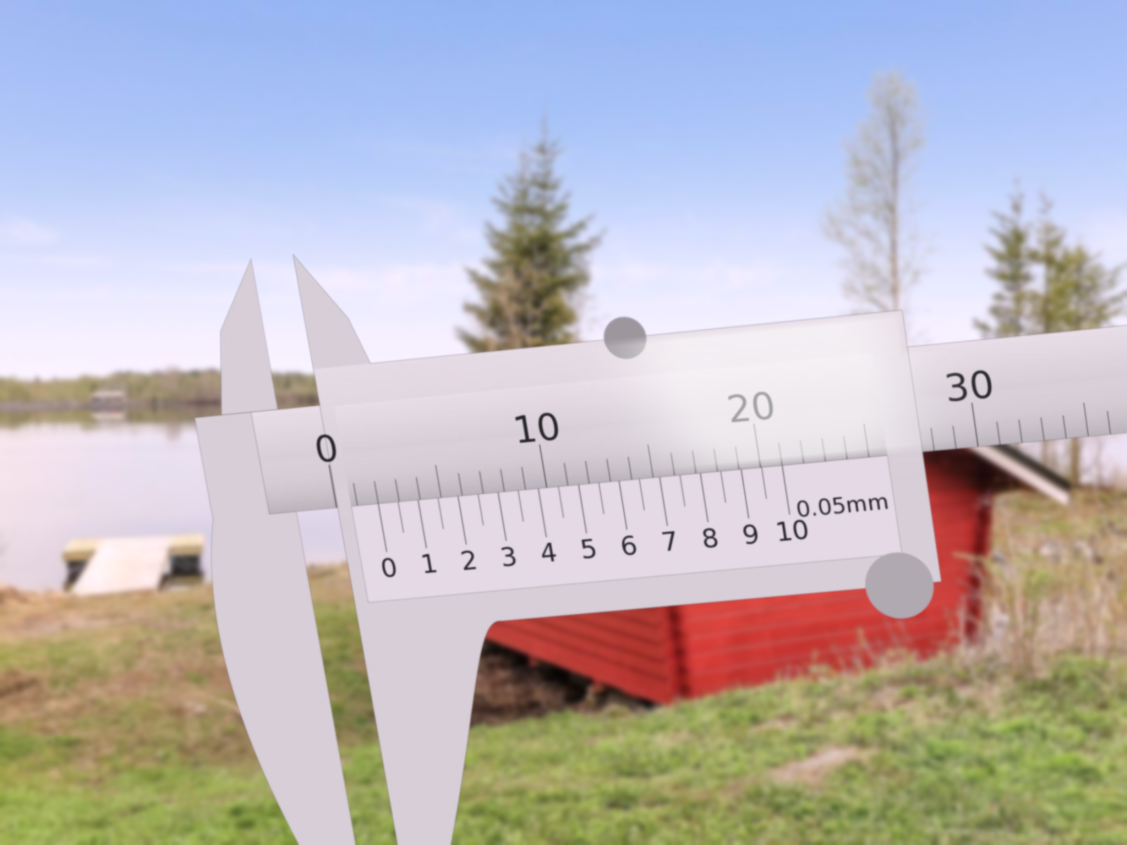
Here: 2.0
